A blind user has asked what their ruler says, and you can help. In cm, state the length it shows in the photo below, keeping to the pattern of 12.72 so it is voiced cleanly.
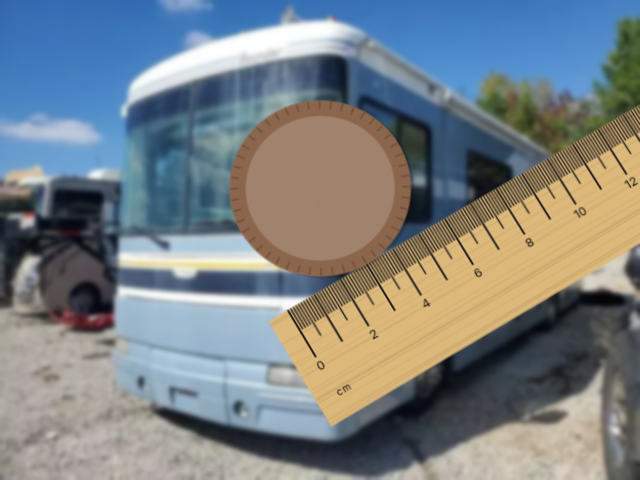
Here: 6
